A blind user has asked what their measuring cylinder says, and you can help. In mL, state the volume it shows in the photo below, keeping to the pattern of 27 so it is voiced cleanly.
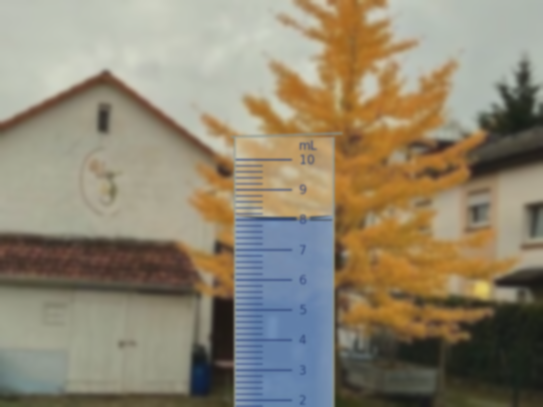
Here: 8
